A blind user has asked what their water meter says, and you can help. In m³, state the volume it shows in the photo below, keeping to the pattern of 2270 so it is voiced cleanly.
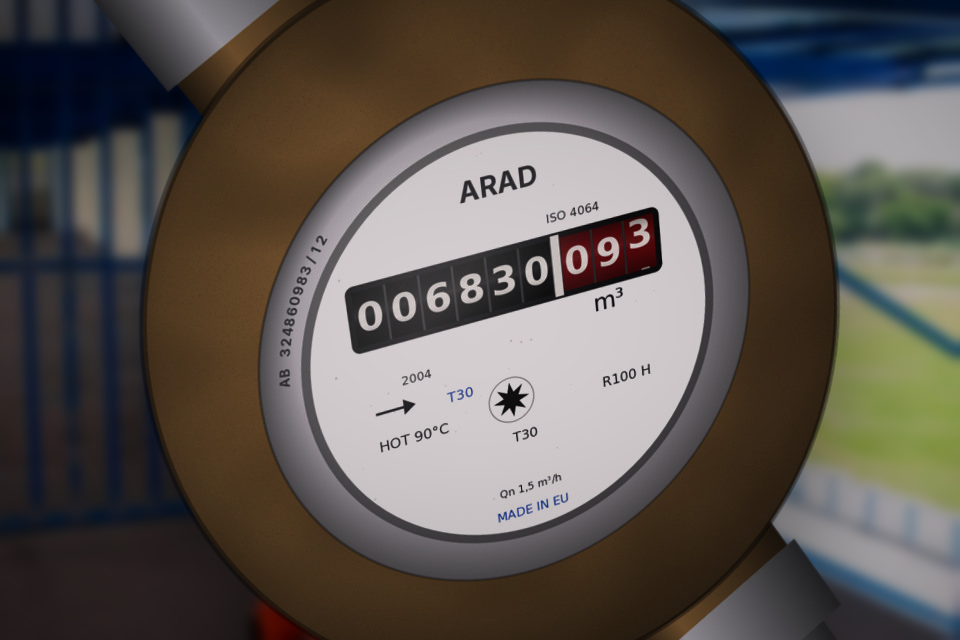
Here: 6830.093
